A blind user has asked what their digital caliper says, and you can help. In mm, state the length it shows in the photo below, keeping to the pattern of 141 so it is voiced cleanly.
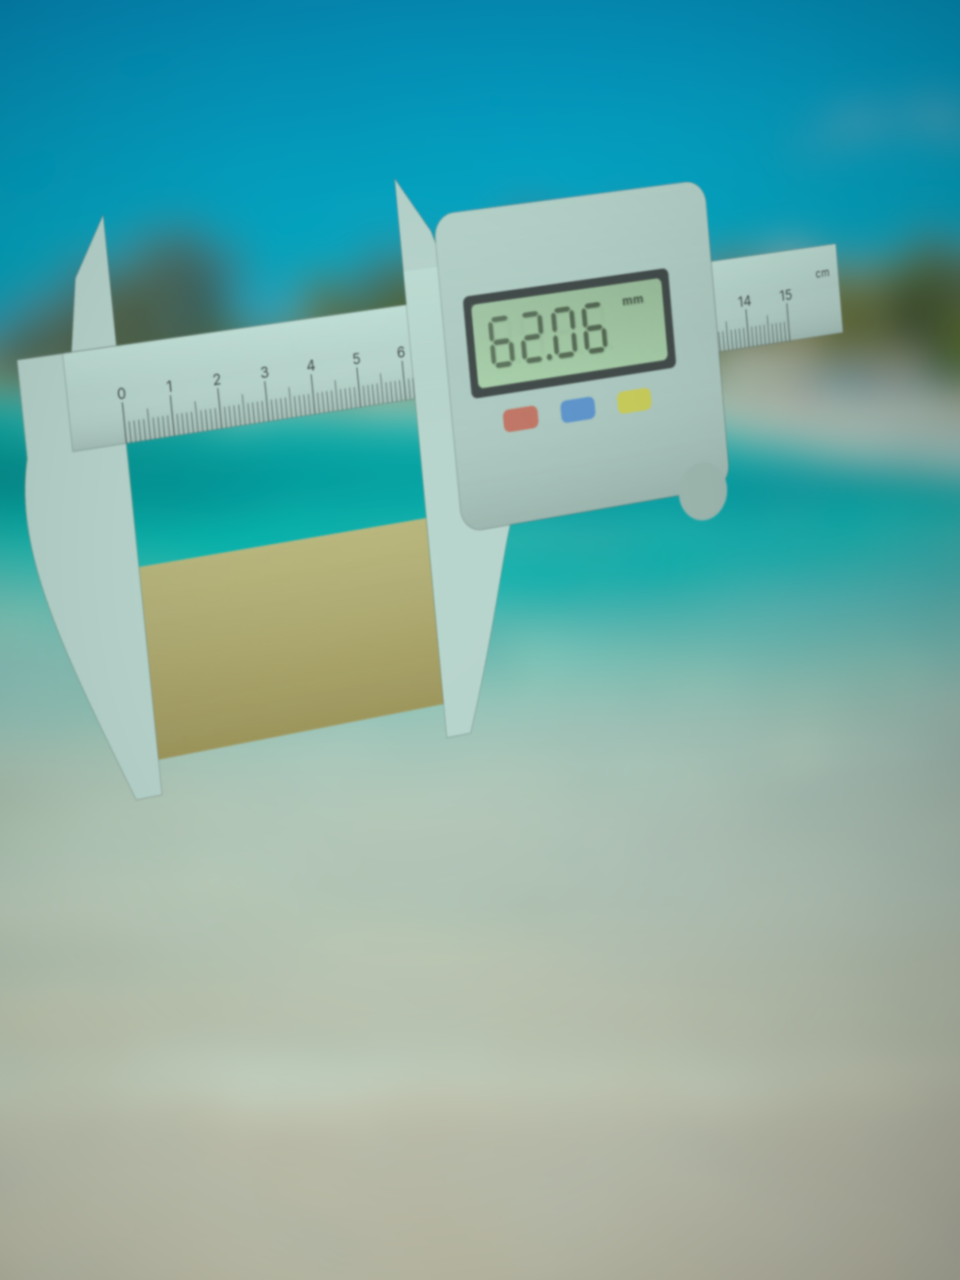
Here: 62.06
